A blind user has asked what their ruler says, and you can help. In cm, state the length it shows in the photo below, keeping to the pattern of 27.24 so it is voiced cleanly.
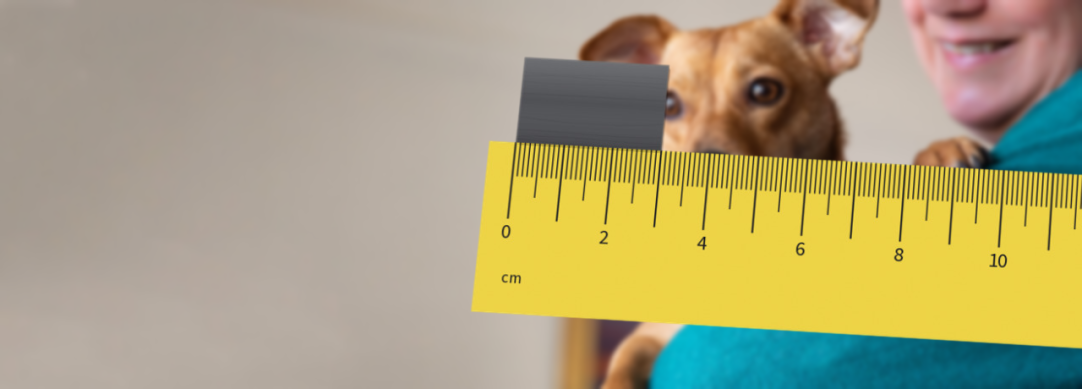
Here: 3
